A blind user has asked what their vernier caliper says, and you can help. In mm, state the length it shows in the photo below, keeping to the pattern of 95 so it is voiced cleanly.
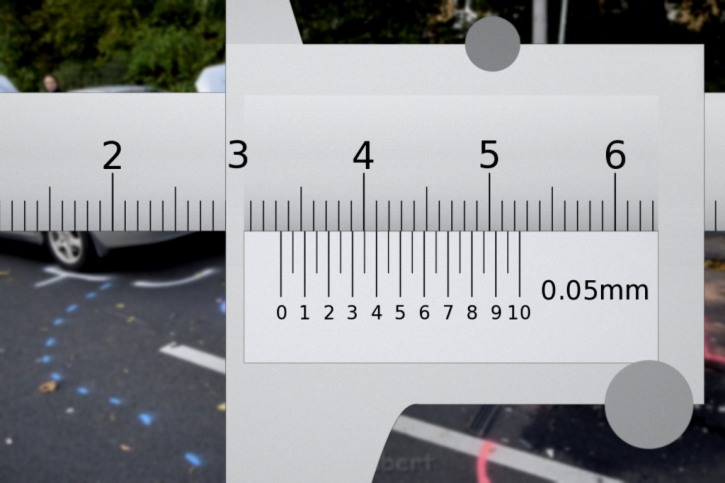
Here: 33.4
